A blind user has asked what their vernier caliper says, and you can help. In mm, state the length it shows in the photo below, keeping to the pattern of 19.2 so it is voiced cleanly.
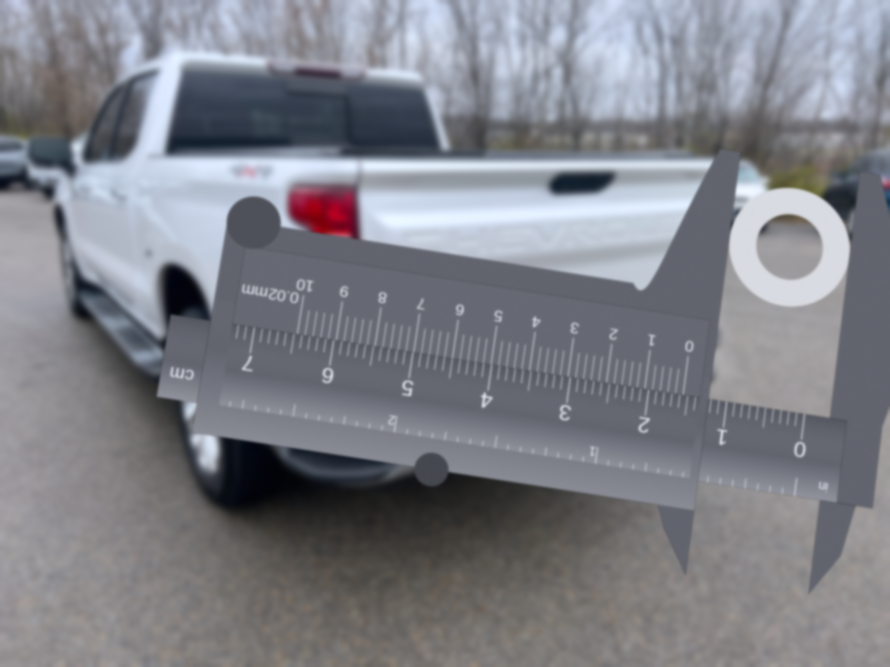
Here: 15.6
